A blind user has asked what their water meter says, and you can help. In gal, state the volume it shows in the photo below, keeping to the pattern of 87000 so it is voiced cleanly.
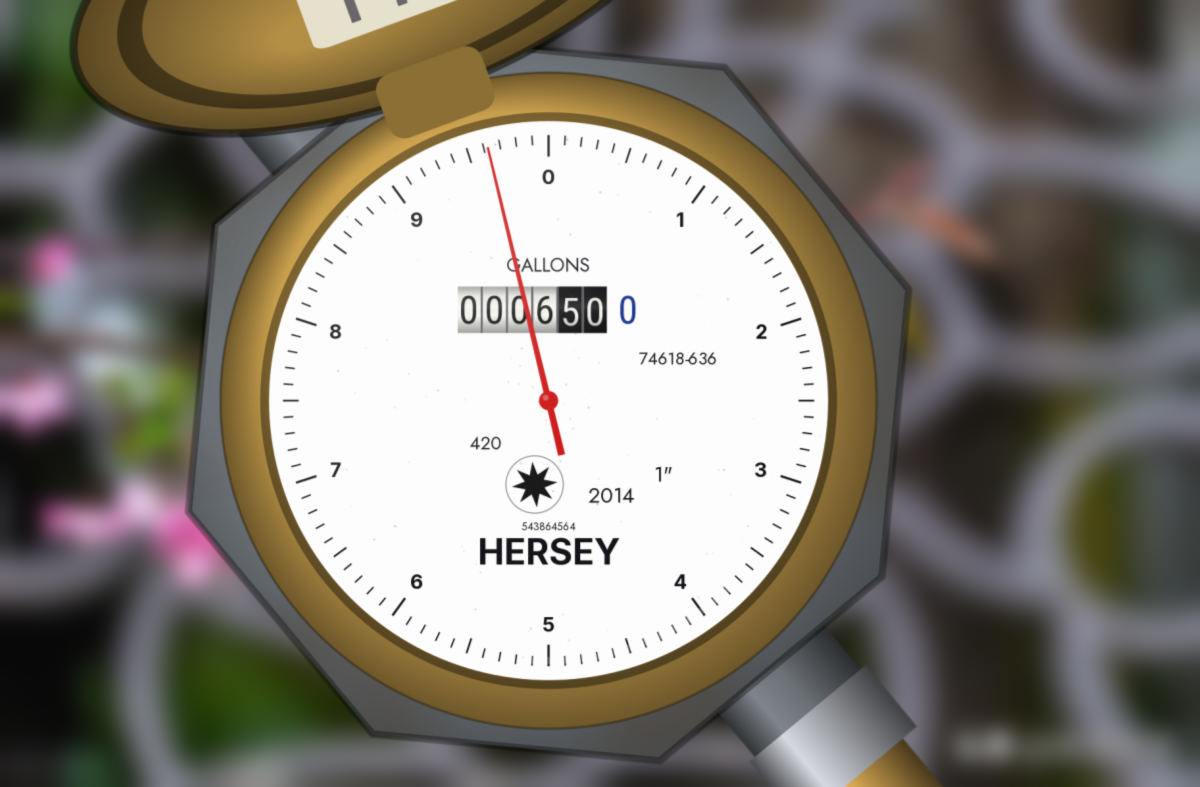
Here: 6499.6
